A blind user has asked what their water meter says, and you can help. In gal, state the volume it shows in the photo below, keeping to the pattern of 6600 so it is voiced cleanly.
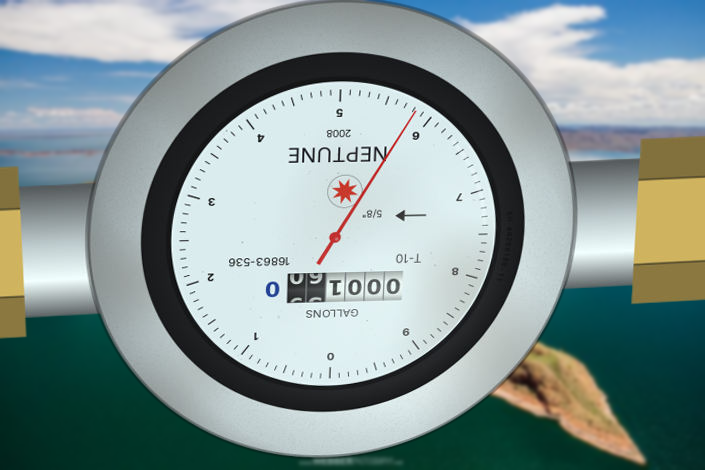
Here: 1595.8
